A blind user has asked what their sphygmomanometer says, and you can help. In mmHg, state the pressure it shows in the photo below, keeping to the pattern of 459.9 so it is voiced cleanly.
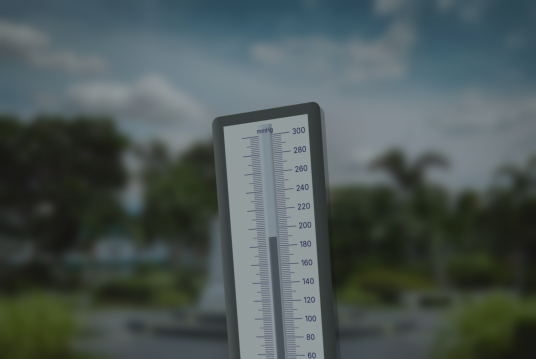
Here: 190
